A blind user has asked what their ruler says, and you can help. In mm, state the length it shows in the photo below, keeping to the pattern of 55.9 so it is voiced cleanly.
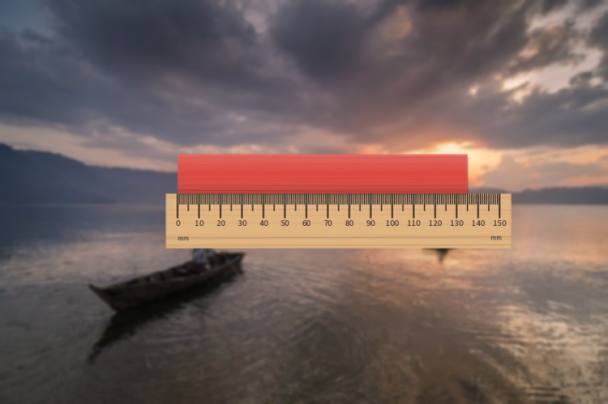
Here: 135
